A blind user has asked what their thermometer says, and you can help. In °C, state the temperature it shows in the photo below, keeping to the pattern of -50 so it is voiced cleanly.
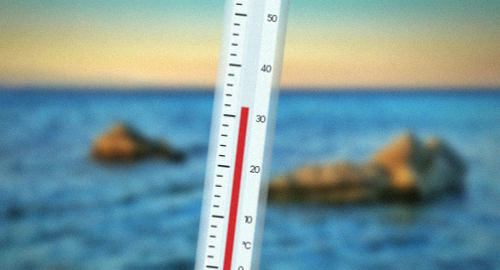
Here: 32
